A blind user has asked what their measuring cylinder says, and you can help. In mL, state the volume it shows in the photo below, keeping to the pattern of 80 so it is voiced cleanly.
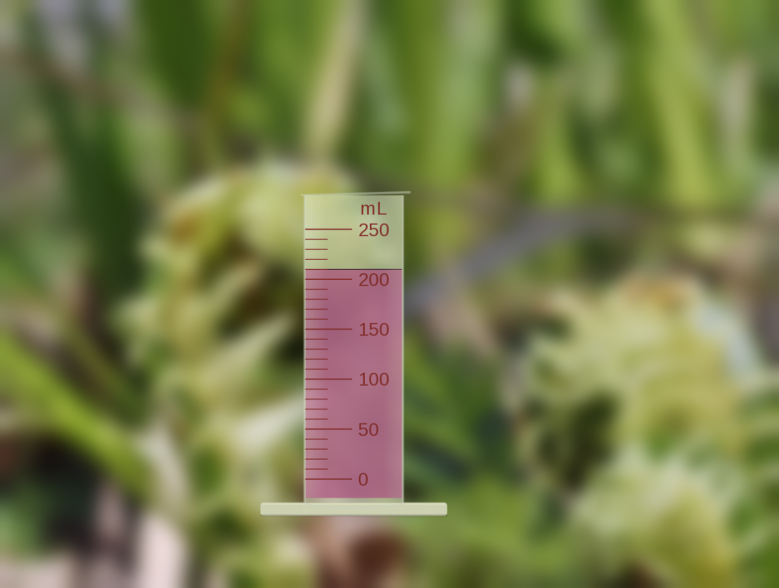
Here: 210
